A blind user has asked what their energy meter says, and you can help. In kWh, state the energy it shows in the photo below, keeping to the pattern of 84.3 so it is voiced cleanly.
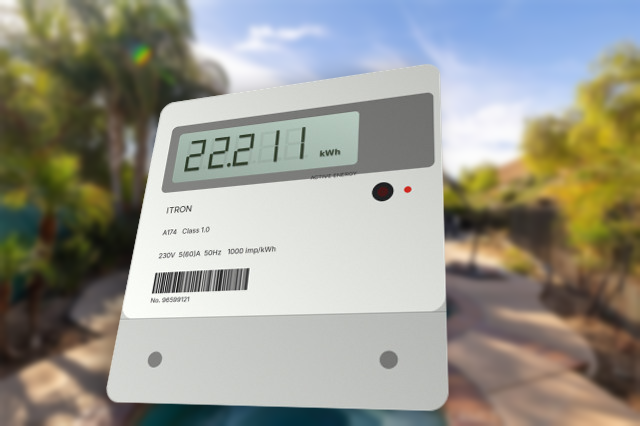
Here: 22.211
